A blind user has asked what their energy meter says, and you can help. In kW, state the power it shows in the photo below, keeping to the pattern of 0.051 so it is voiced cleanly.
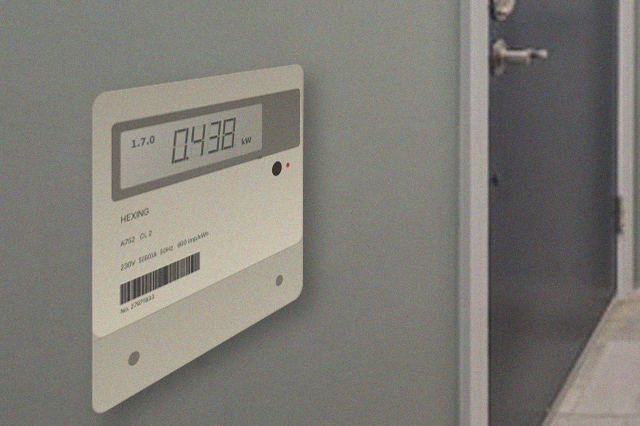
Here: 0.438
